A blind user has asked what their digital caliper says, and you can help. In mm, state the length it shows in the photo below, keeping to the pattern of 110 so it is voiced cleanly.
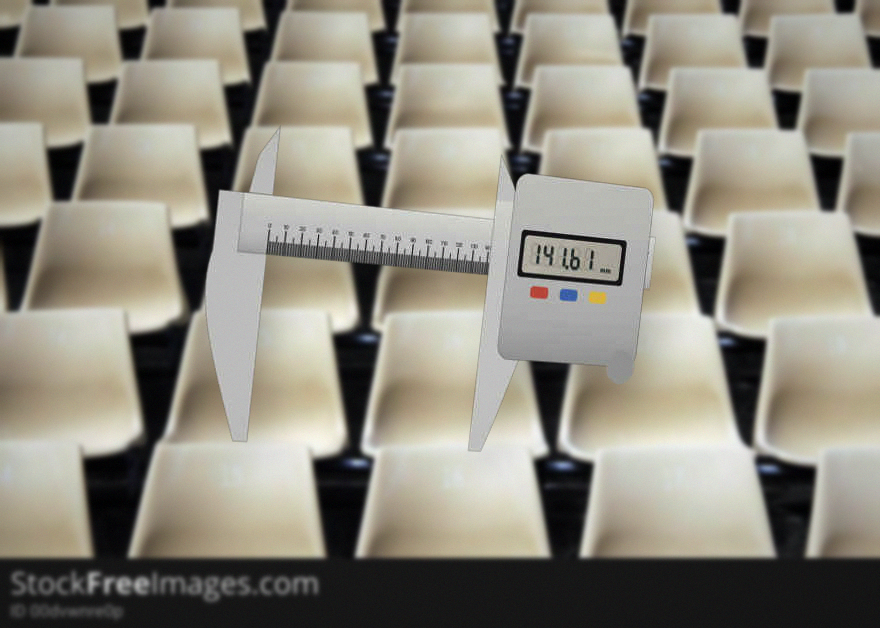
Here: 141.61
